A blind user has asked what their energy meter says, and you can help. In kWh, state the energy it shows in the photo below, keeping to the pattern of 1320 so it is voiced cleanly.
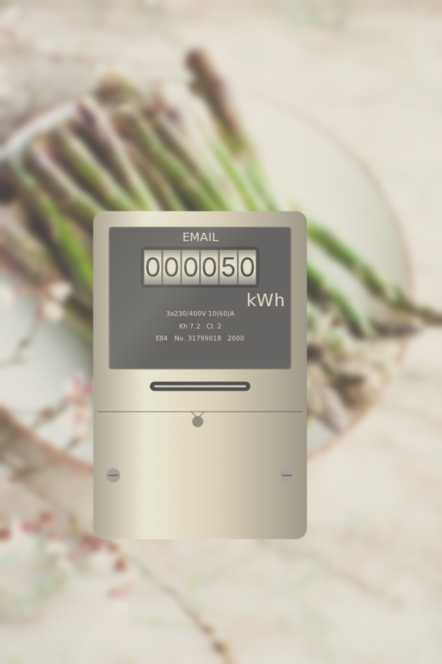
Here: 50
